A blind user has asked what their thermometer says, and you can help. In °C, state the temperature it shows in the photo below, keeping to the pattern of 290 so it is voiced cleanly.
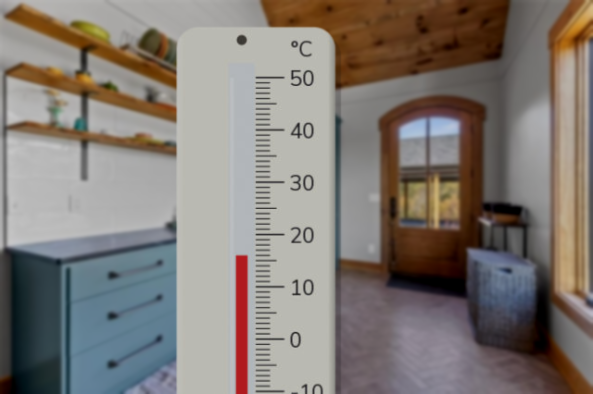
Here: 16
